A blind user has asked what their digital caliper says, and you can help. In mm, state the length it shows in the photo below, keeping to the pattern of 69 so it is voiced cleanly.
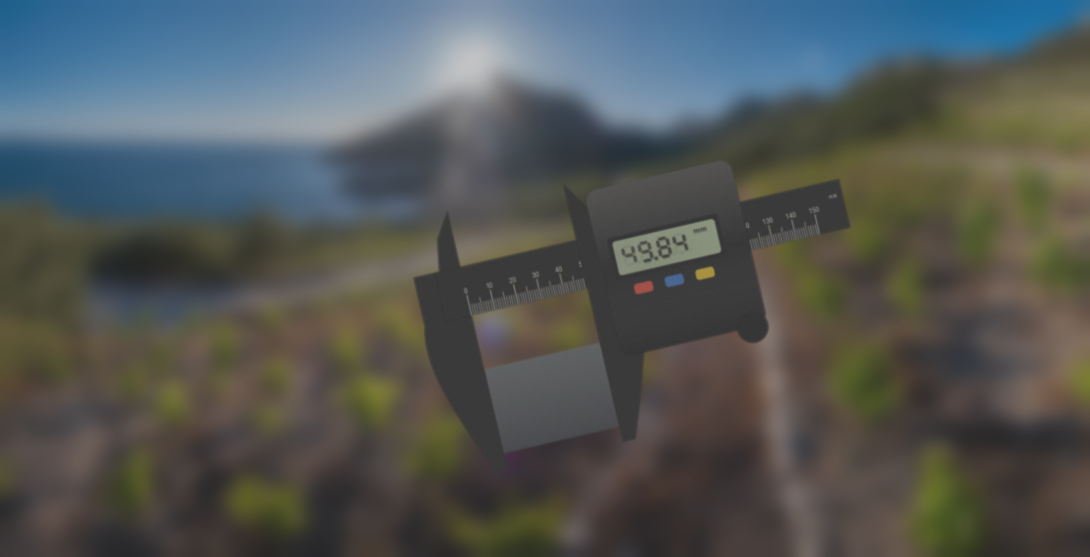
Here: 49.84
